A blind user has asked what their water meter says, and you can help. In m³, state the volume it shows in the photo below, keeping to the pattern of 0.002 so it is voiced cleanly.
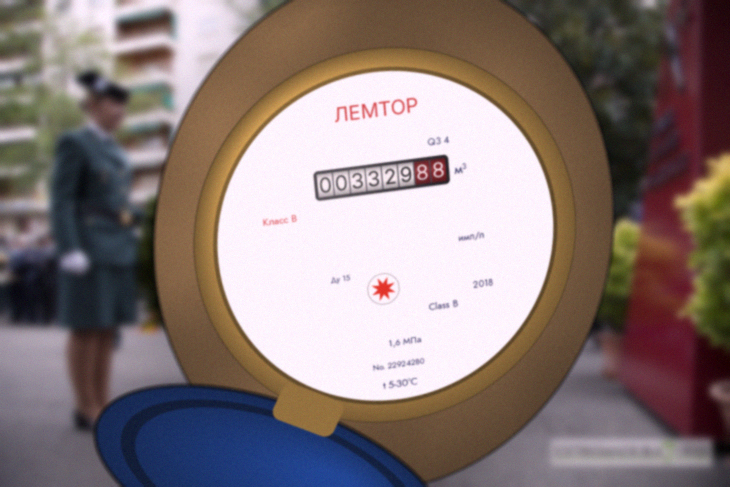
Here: 3329.88
